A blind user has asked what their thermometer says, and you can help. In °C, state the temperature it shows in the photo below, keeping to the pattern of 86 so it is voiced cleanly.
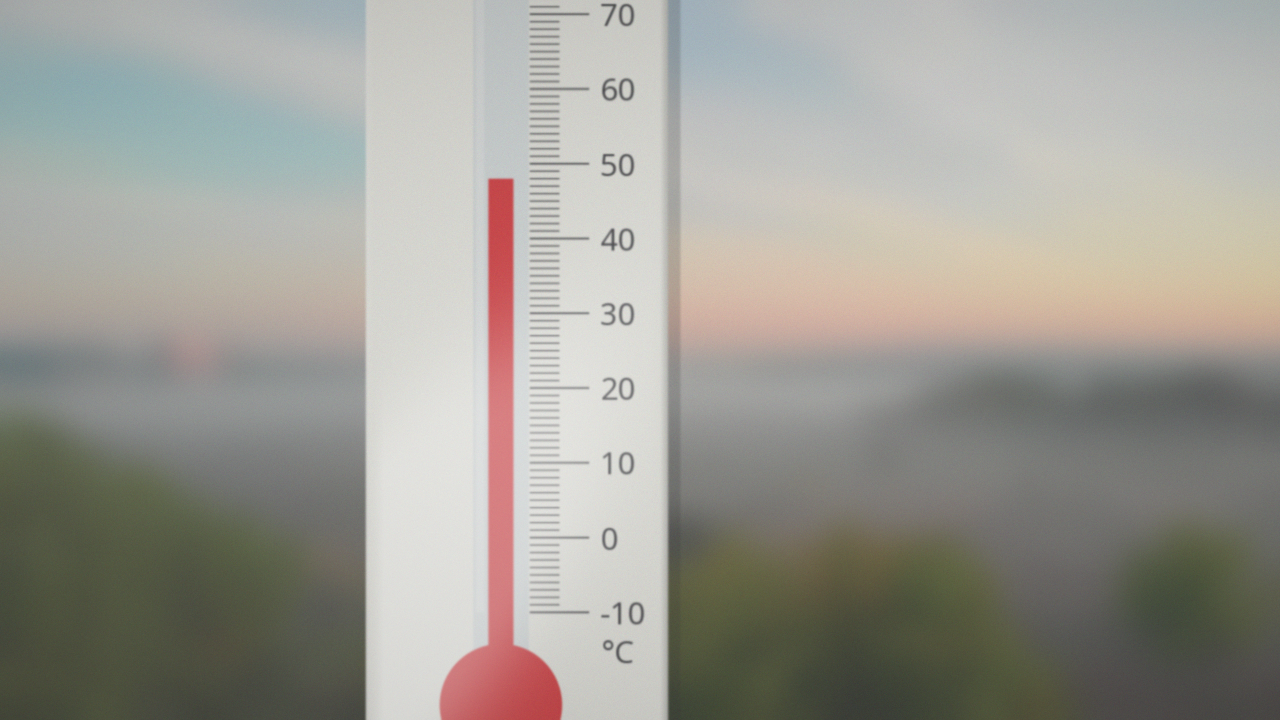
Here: 48
